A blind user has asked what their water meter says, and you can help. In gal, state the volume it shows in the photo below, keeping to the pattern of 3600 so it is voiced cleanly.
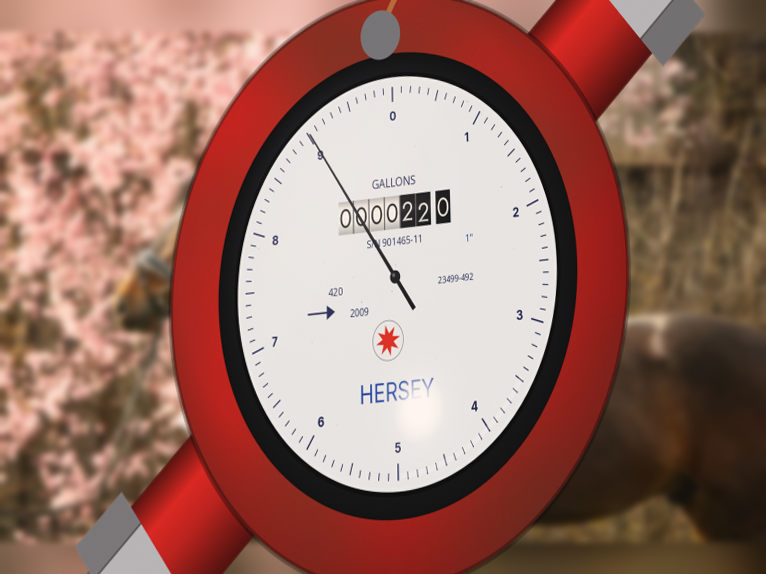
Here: 219.0
